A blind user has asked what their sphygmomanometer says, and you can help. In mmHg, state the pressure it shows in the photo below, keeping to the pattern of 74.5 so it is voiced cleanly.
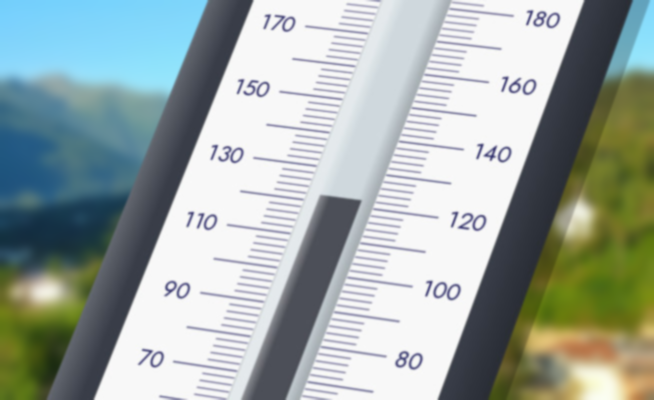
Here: 122
